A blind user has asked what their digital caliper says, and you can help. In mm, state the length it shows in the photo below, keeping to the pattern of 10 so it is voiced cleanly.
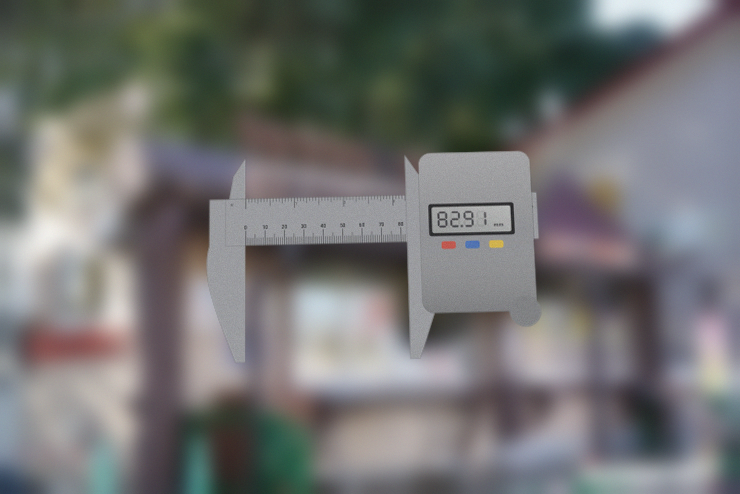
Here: 82.91
